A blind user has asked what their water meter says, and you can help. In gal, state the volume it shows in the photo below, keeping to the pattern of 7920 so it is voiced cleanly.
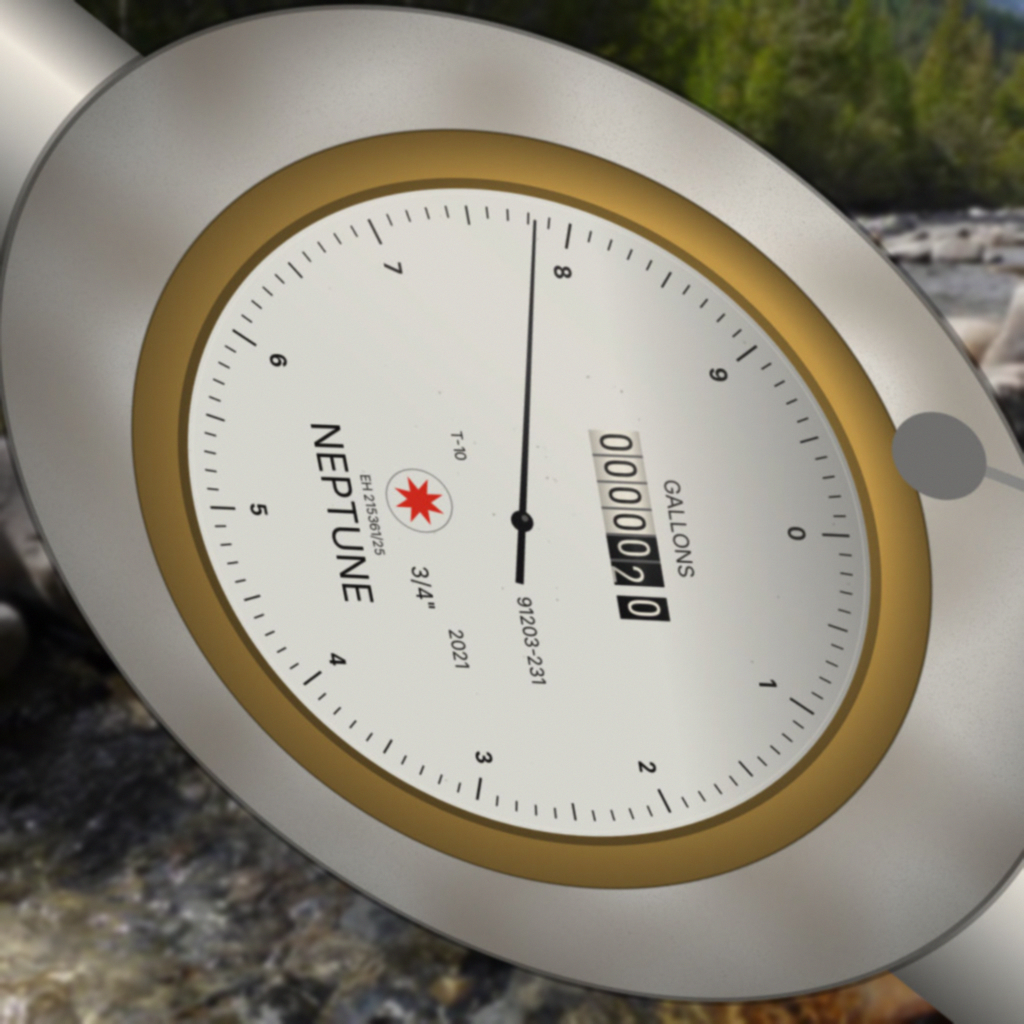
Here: 17.8
